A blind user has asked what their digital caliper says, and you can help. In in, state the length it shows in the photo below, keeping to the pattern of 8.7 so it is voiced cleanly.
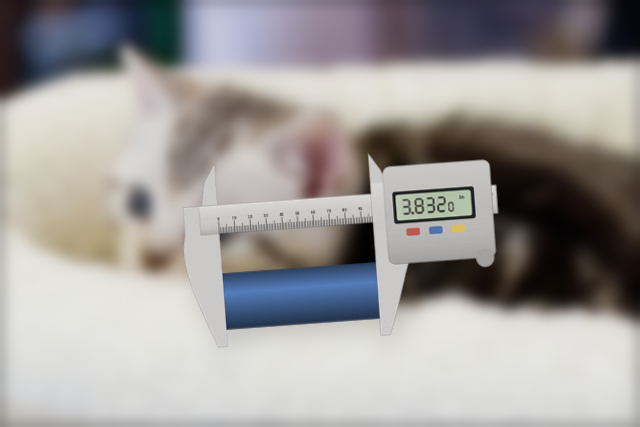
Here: 3.8320
